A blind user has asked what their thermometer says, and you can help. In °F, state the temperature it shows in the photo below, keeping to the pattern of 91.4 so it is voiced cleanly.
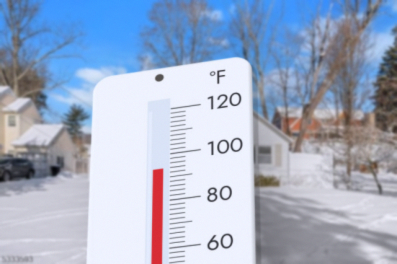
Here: 94
